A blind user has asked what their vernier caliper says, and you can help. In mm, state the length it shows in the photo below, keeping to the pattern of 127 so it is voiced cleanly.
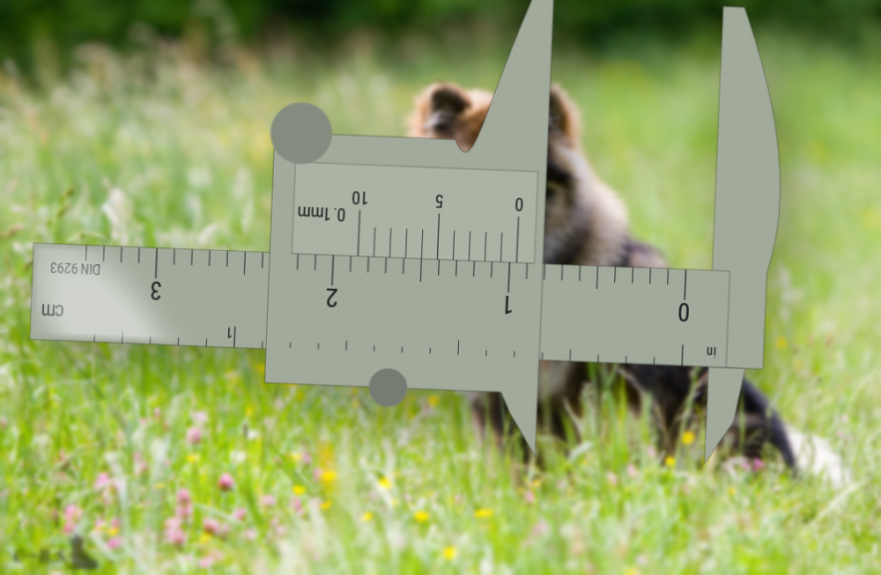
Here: 9.6
